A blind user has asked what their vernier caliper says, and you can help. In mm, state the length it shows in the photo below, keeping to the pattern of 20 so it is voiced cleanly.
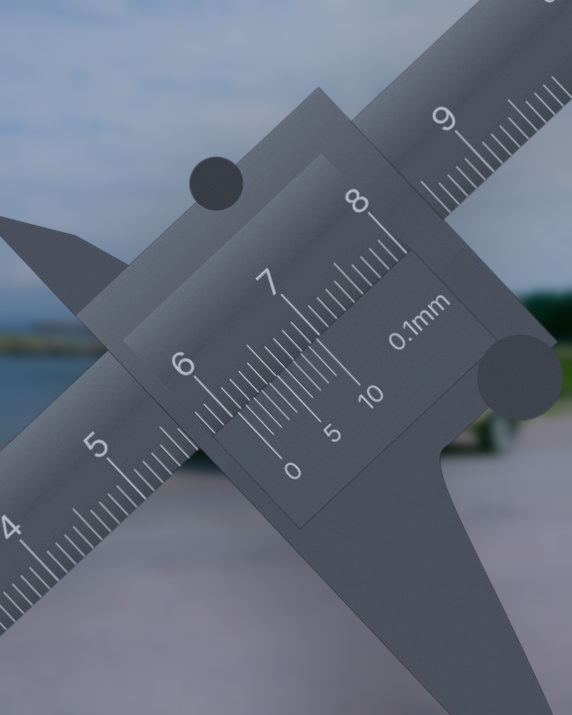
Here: 60.6
